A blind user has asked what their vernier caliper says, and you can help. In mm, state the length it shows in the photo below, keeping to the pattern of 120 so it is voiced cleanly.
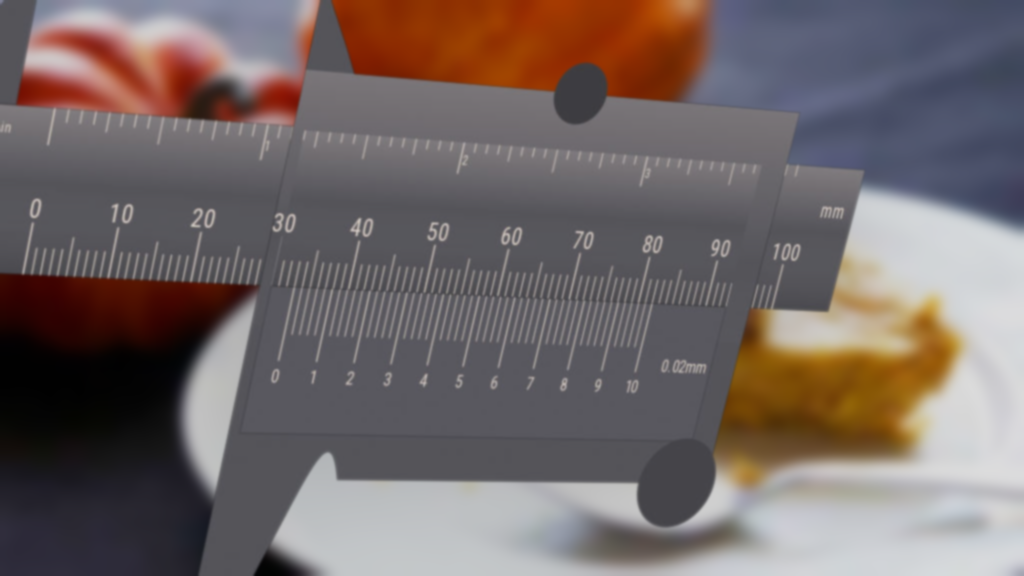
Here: 33.0
